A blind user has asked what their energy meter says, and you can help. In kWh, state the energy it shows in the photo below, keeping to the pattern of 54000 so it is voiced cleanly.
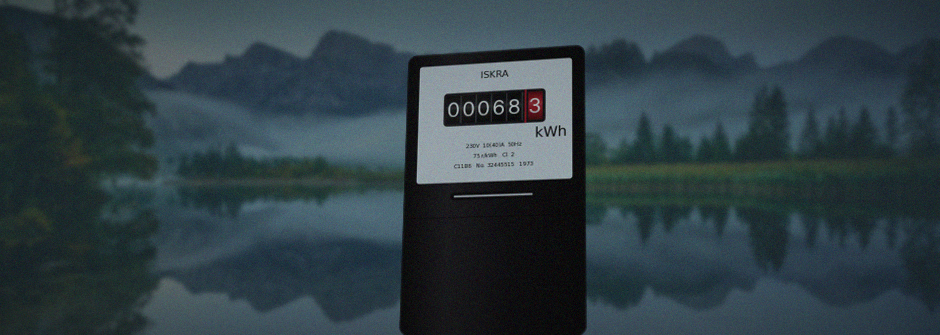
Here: 68.3
